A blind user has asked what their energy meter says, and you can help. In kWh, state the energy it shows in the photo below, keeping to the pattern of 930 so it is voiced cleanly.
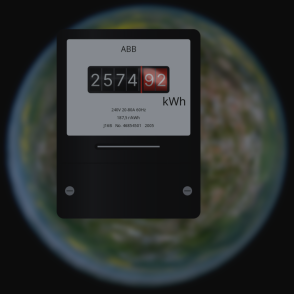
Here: 2574.92
